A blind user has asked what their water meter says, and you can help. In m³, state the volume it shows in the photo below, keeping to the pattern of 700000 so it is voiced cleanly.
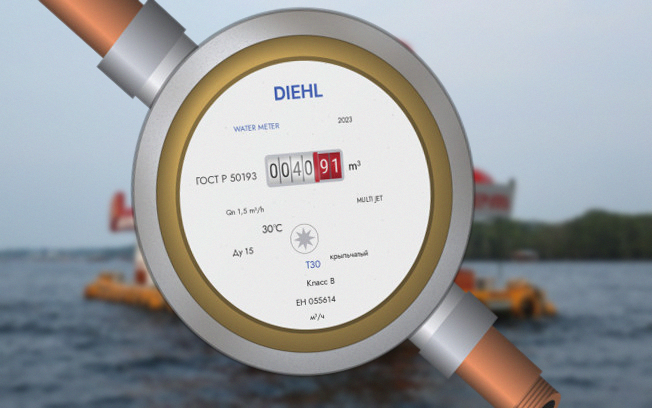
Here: 40.91
